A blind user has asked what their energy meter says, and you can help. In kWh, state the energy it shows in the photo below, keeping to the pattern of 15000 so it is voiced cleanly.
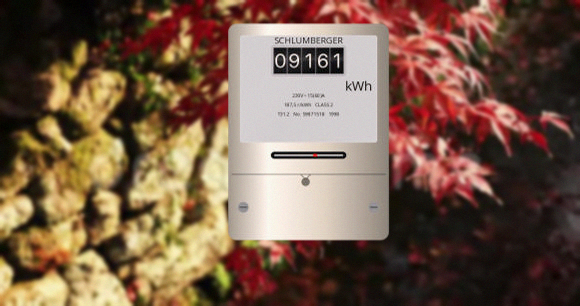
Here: 9161
